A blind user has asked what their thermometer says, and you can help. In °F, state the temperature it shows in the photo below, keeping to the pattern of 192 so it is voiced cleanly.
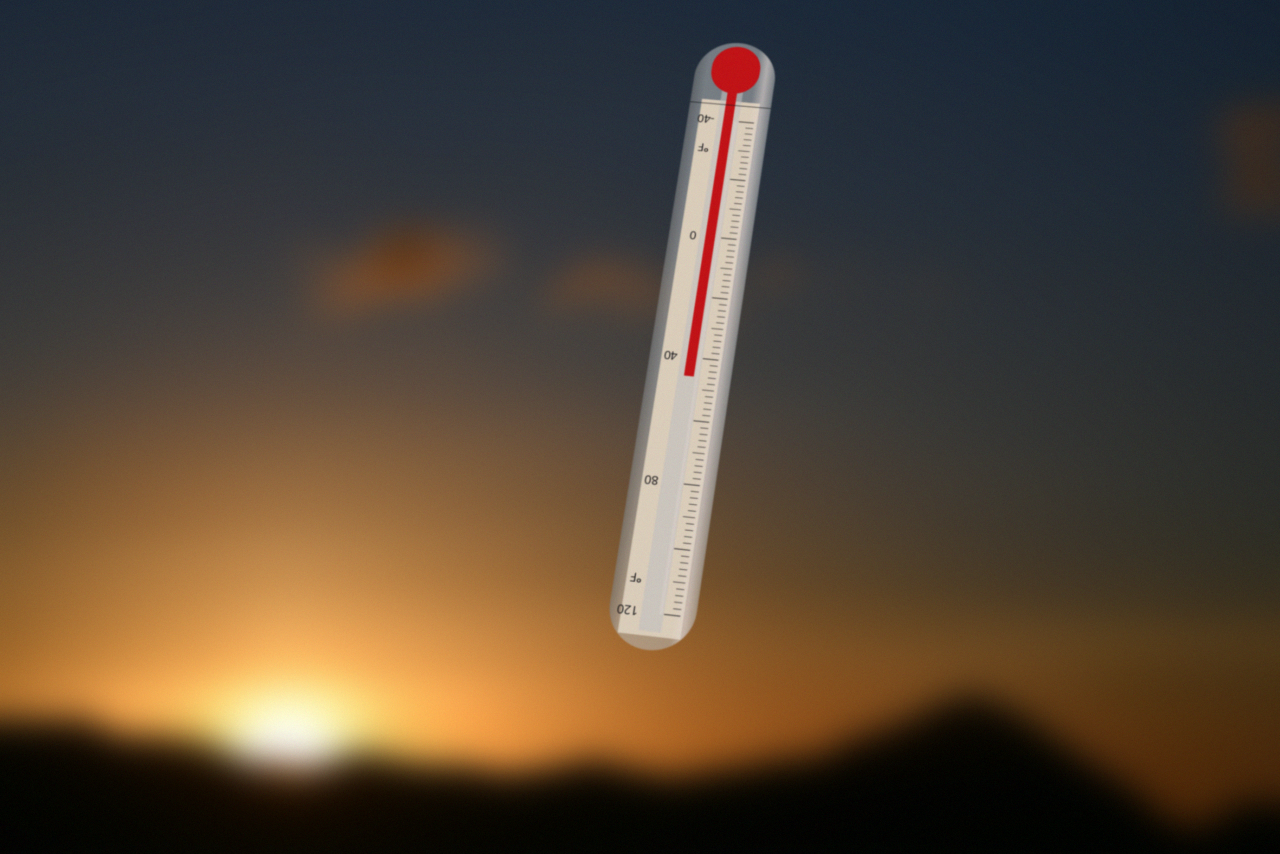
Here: 46
